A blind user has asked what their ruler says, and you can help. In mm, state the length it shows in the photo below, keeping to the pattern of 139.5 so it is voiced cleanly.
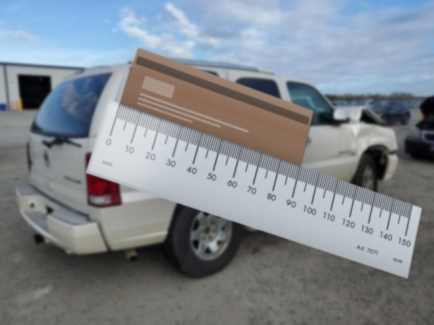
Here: 90
